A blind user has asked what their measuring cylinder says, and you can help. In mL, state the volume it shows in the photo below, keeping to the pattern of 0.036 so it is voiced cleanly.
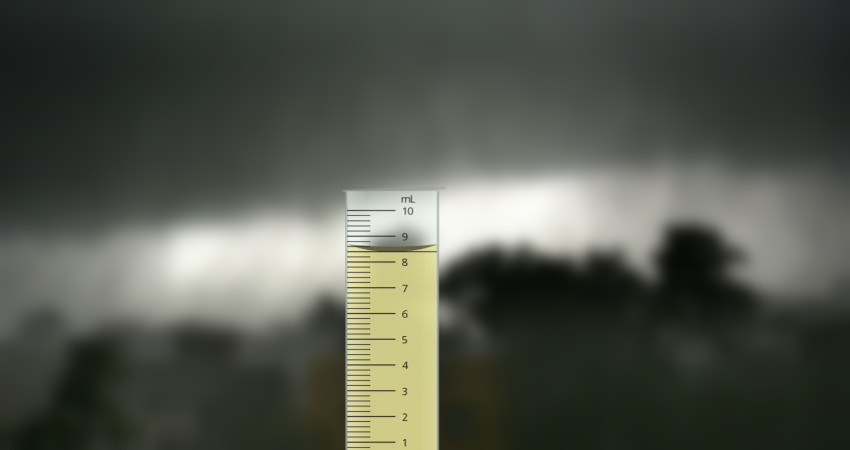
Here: 8.4
